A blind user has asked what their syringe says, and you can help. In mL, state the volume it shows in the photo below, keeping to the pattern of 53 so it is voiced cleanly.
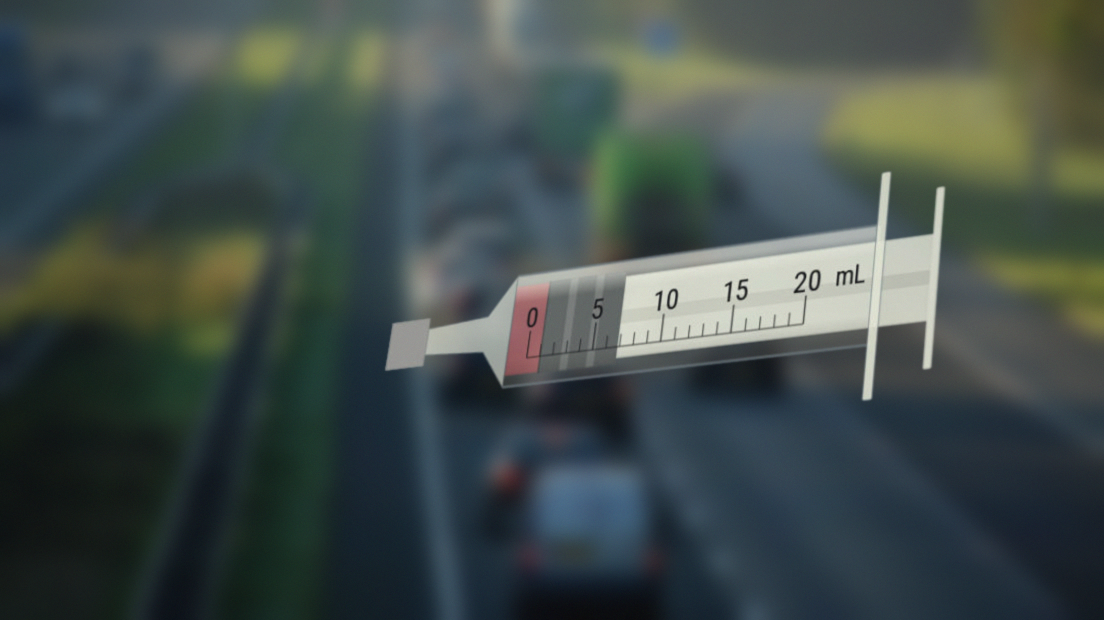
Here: 1
